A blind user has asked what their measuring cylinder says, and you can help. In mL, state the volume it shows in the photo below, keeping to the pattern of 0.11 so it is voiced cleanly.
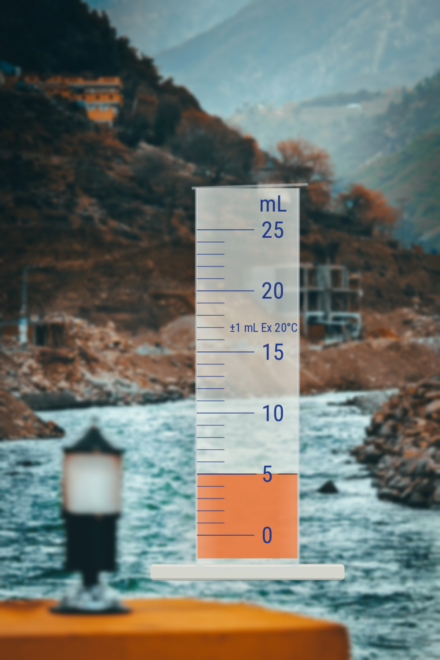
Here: 5
